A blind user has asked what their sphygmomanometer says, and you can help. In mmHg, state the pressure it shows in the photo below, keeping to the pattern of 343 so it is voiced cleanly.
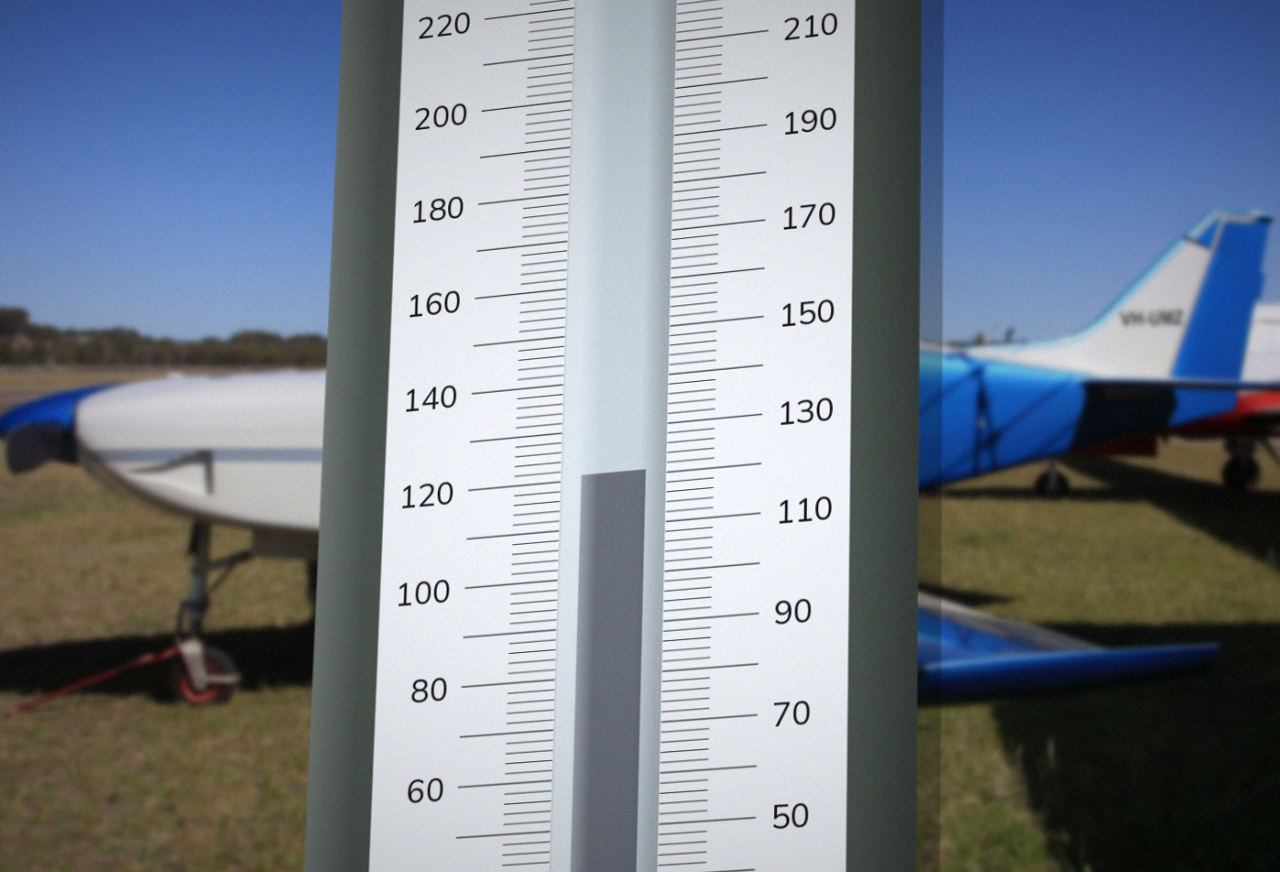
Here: 121
